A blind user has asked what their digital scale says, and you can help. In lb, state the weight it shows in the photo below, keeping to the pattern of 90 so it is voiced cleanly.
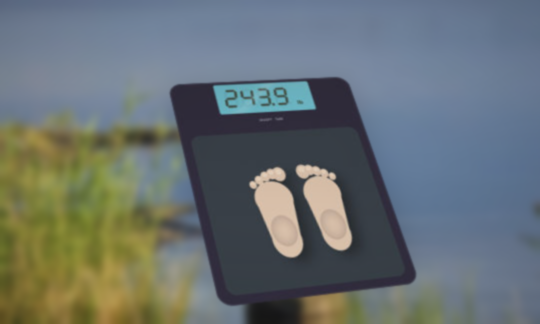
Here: 243.9
